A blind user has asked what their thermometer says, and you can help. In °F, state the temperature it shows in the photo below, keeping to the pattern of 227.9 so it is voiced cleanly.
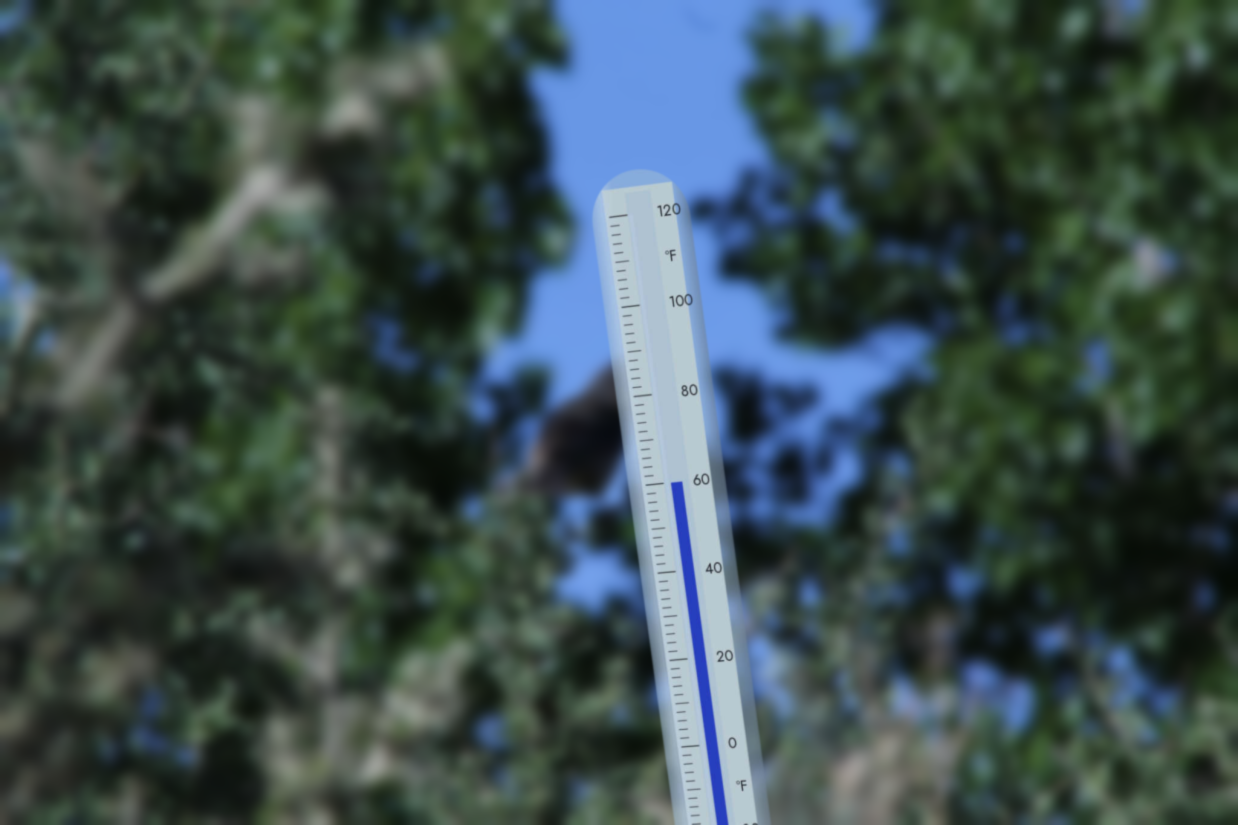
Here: 60
